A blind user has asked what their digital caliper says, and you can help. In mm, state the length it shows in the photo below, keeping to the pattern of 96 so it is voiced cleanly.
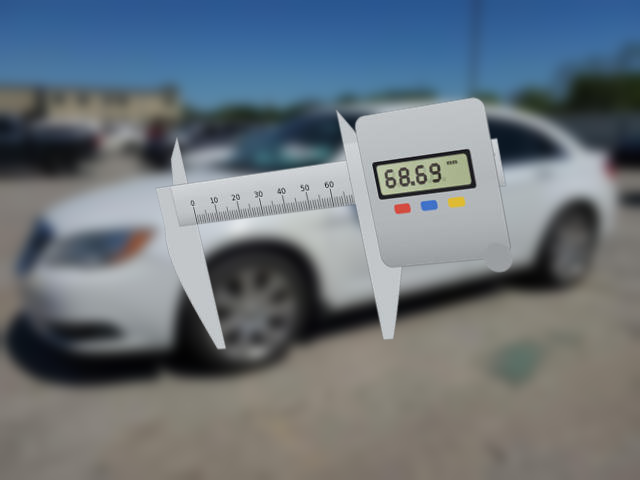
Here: 68.69
